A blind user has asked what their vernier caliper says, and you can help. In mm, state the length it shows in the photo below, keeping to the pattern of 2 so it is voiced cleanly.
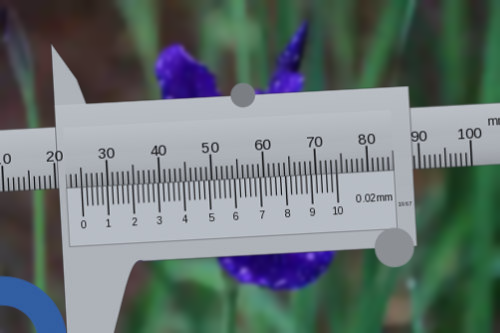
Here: 25.0
